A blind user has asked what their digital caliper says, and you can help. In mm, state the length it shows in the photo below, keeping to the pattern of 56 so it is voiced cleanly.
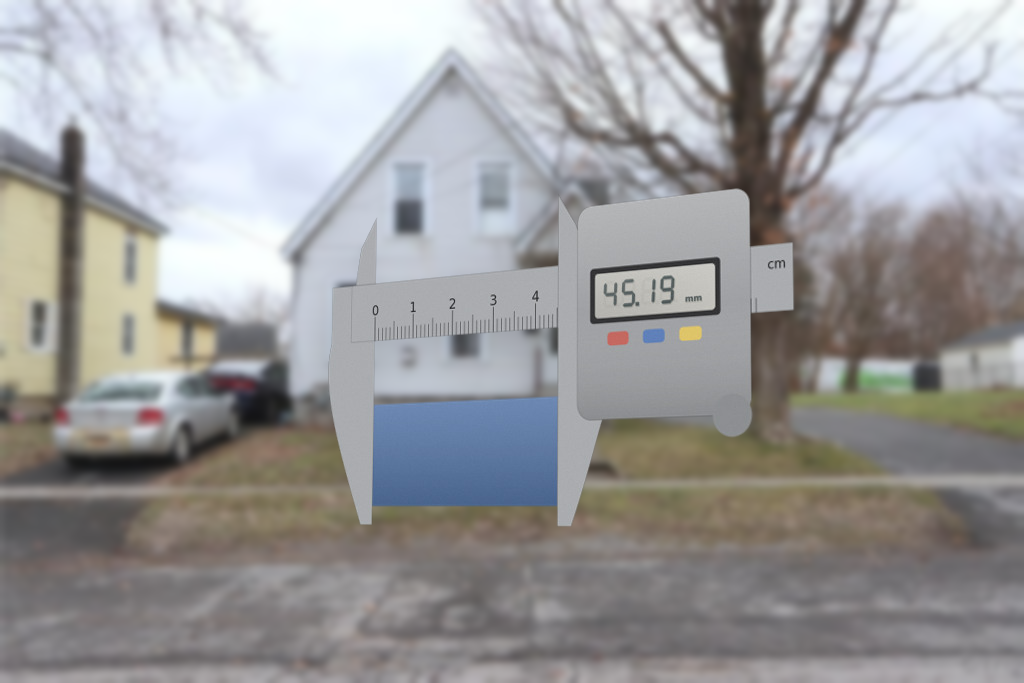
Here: 45.19
